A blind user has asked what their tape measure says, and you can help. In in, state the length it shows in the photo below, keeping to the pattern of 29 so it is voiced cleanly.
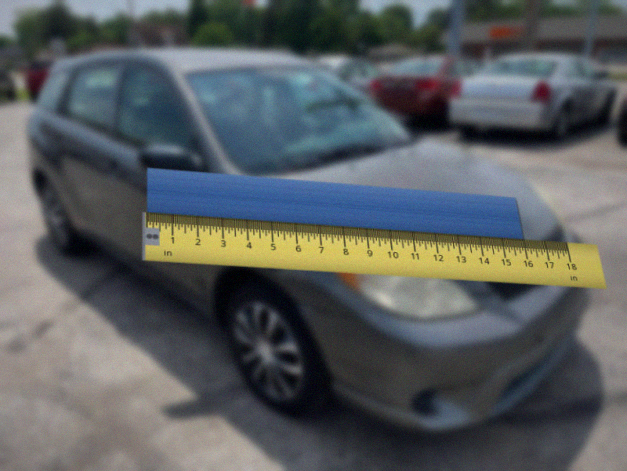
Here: 16
